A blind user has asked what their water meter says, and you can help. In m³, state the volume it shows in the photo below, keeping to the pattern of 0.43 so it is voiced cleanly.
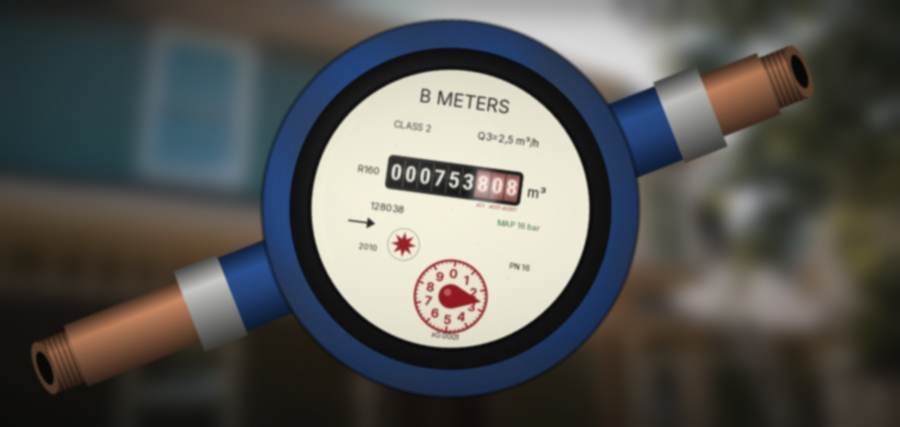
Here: 753.8082
